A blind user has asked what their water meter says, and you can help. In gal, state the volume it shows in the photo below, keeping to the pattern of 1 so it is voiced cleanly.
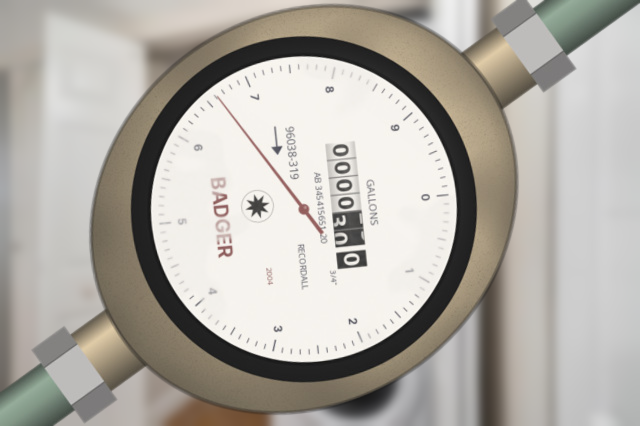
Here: 296.6
